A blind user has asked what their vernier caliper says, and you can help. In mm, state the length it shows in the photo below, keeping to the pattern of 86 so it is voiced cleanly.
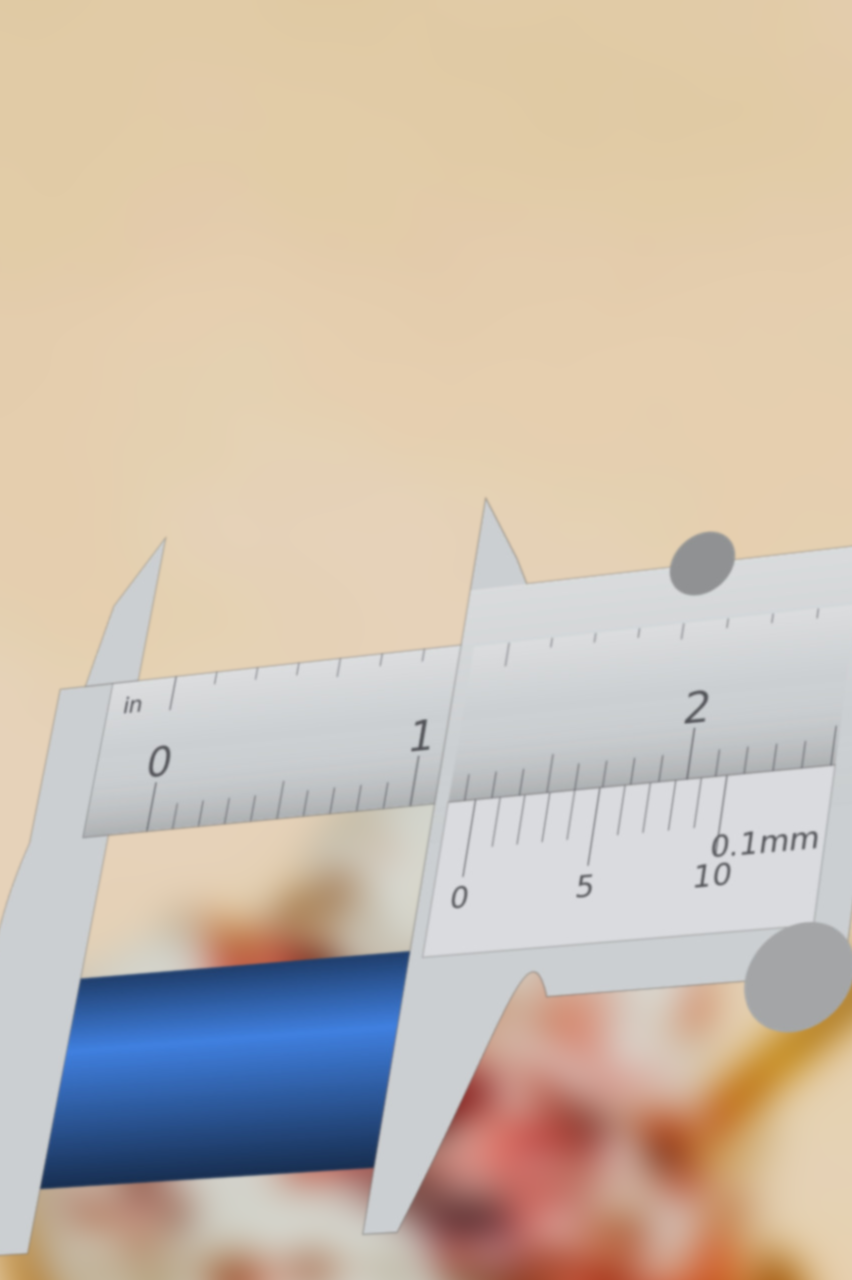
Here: 12.4
